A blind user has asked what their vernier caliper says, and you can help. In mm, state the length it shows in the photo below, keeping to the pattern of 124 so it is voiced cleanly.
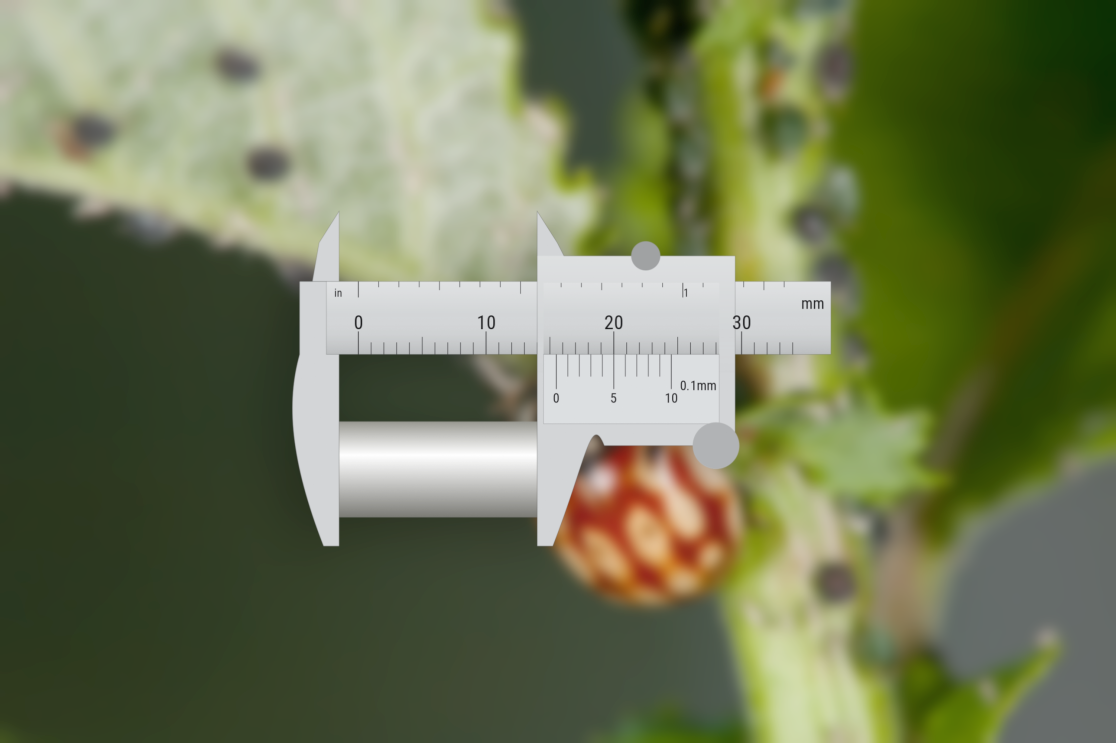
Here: 15.5
